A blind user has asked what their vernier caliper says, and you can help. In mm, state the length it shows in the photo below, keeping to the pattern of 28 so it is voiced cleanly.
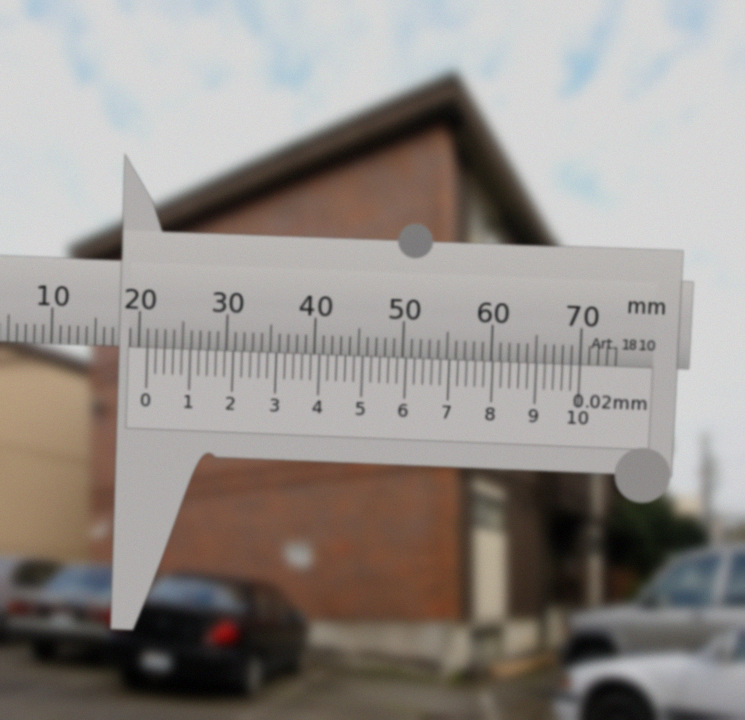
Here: 21.0
